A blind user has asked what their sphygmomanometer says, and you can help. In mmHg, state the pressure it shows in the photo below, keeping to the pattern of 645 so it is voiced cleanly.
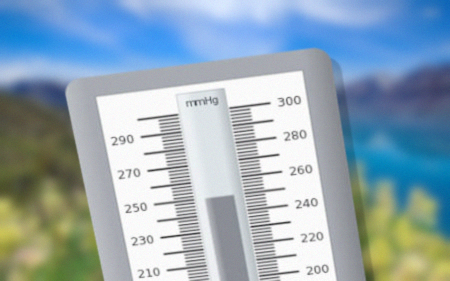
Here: 250
